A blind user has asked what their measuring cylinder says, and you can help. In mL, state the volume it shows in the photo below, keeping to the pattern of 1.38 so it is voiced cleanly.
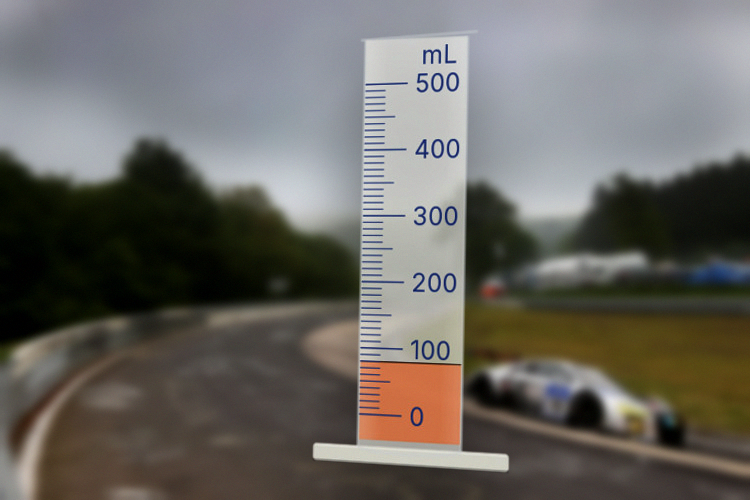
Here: 80
